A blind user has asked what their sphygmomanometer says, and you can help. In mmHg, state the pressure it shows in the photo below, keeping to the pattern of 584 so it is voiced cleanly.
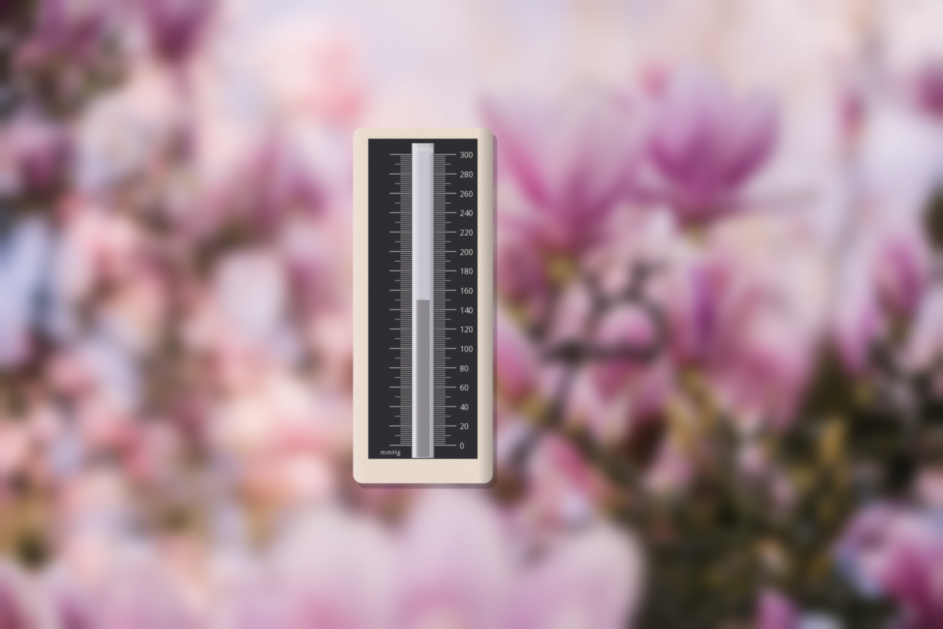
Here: 150
